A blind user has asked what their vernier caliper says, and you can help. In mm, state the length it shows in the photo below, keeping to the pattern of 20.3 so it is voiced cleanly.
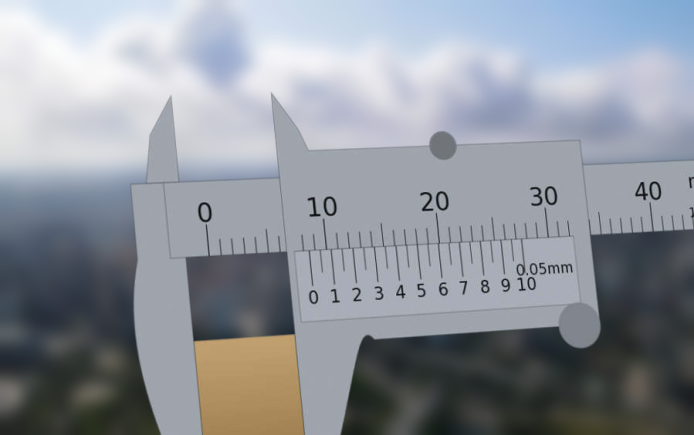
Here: 8.5
